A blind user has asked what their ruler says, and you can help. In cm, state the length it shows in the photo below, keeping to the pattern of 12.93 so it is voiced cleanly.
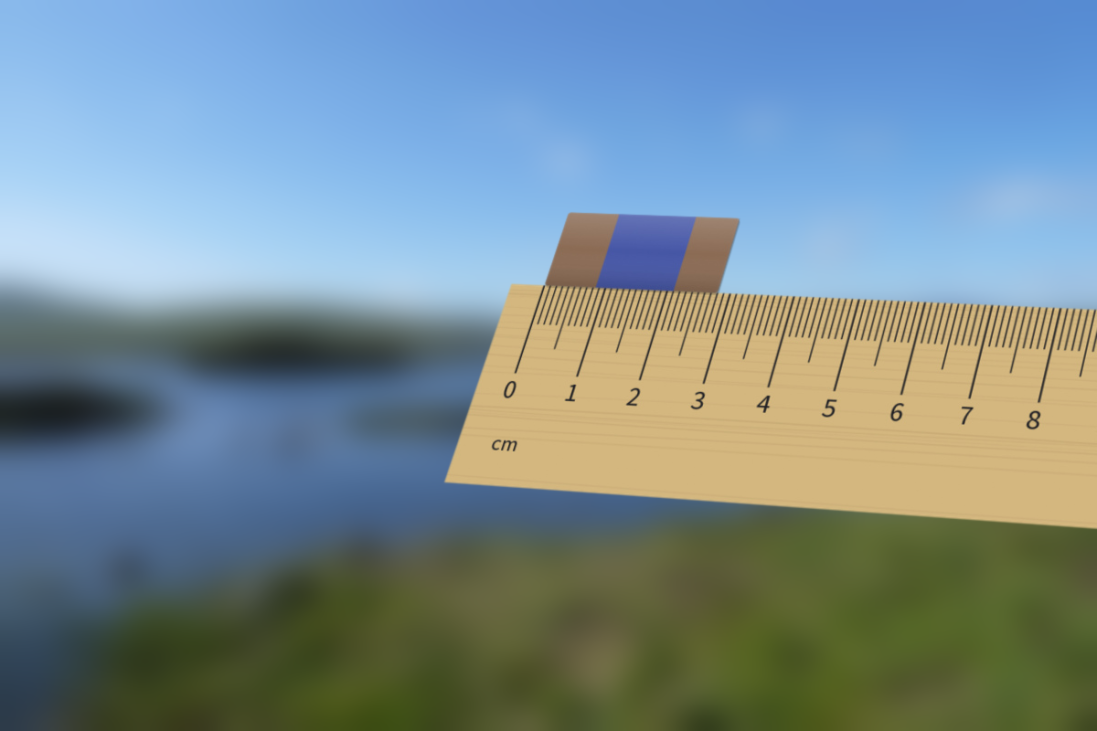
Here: 2.8
